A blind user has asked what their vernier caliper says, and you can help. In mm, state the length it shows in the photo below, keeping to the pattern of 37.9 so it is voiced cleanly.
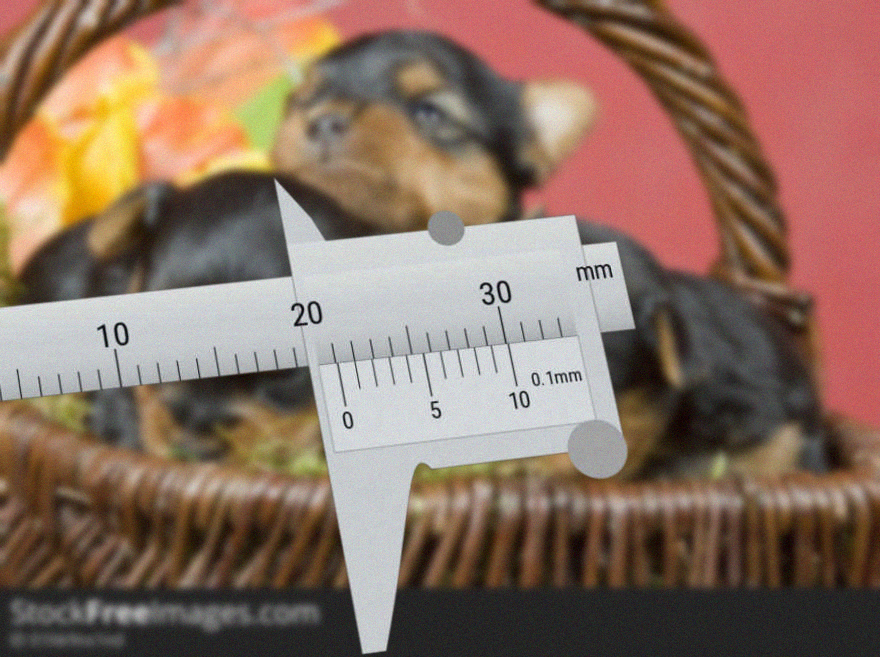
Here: 21.1
